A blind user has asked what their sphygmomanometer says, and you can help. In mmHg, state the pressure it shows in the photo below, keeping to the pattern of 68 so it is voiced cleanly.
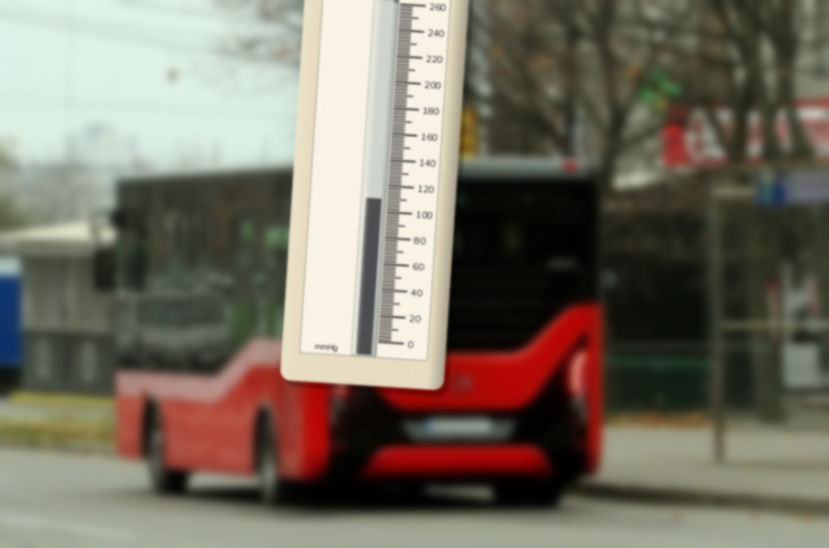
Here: 110
